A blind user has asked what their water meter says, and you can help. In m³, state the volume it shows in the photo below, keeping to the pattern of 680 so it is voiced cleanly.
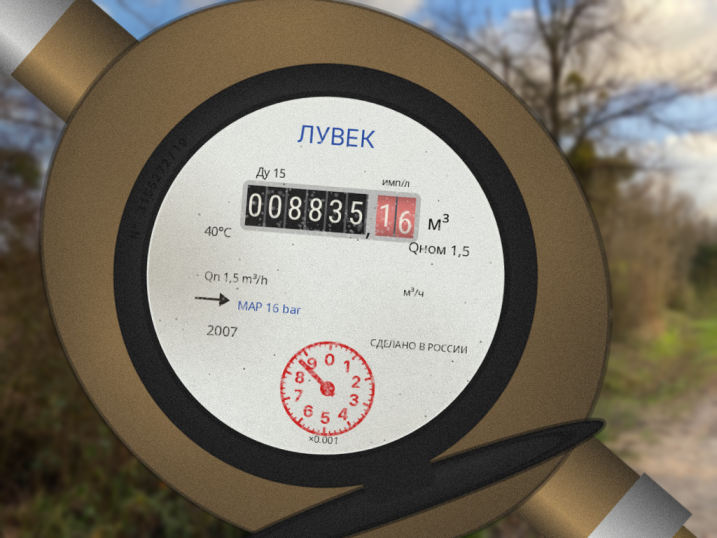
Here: 8835.158
